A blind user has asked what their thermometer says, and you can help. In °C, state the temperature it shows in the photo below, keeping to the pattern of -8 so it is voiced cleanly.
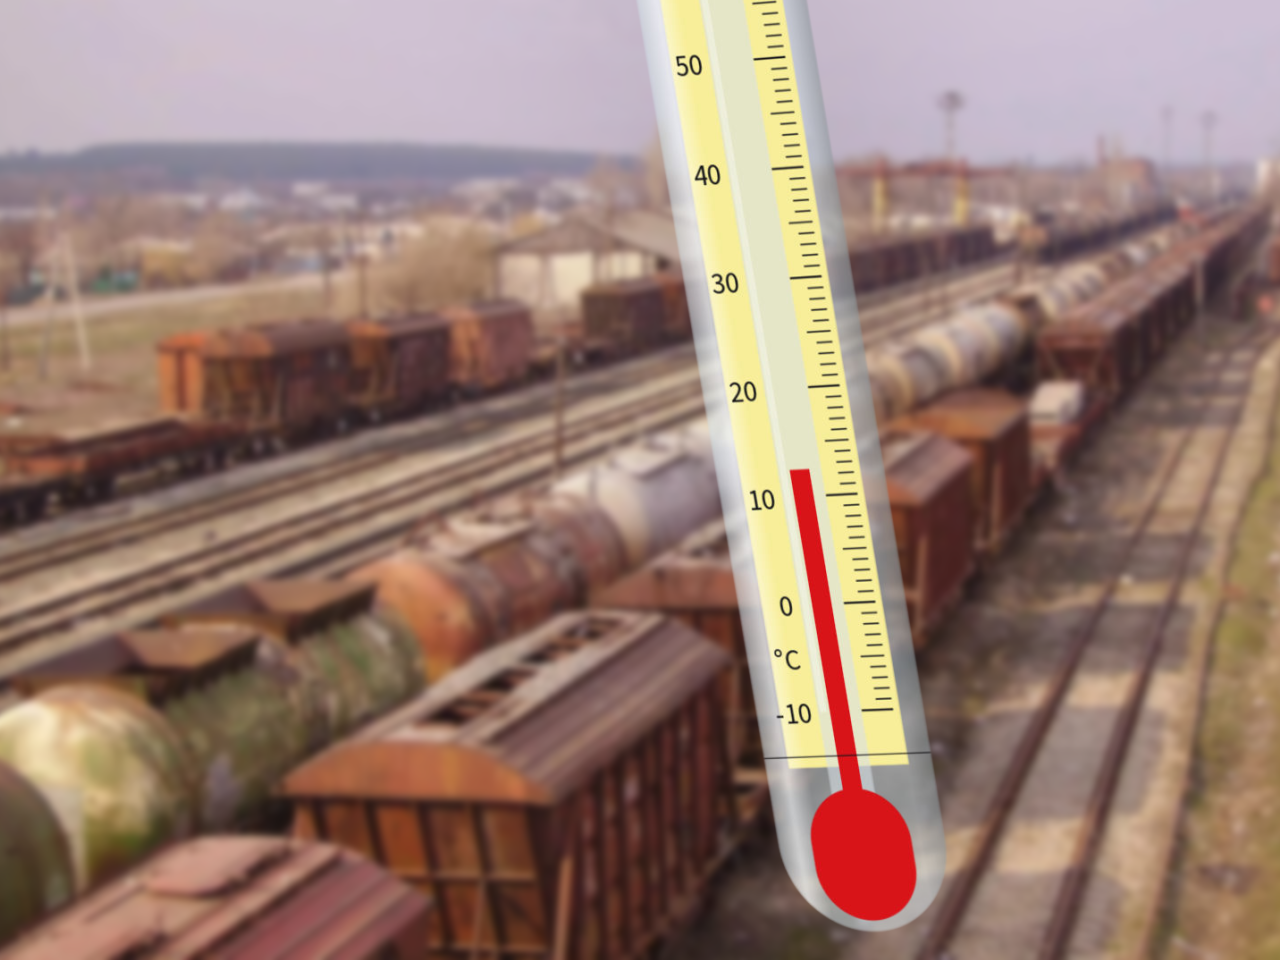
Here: 12.5
